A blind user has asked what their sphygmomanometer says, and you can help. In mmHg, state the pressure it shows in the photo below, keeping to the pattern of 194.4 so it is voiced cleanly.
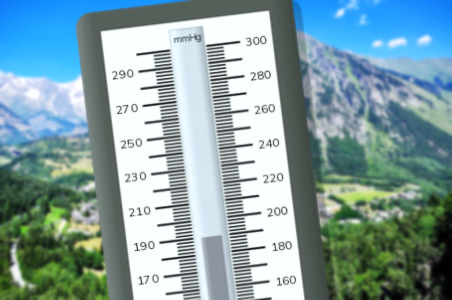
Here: 190
